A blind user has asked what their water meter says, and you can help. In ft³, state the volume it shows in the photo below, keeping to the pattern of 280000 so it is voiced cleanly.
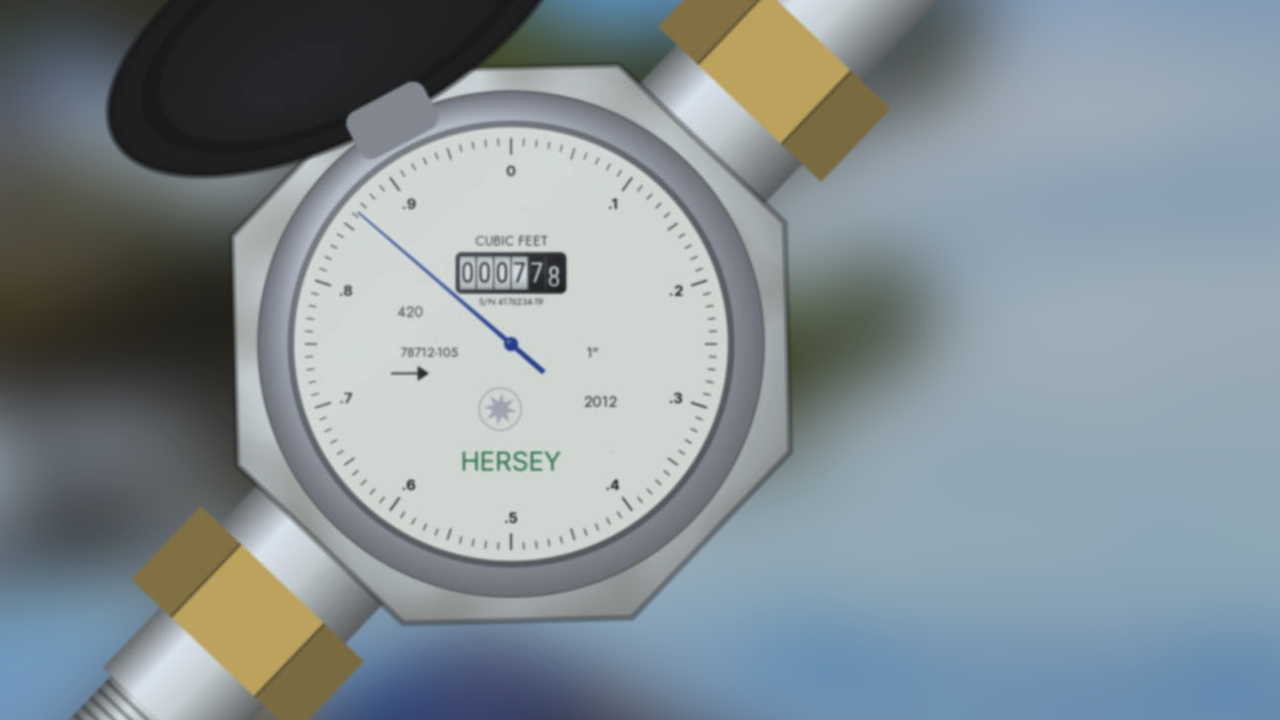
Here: 777.86
